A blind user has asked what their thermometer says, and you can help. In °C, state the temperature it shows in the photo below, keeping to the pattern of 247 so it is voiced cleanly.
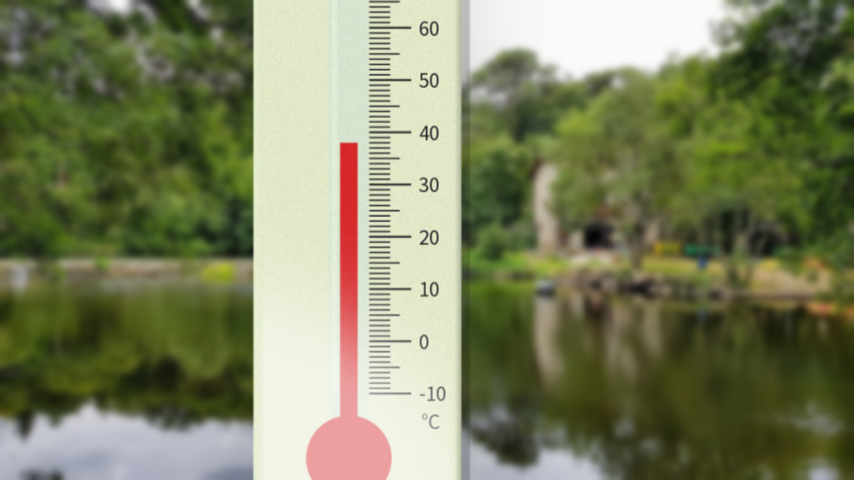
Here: 38
